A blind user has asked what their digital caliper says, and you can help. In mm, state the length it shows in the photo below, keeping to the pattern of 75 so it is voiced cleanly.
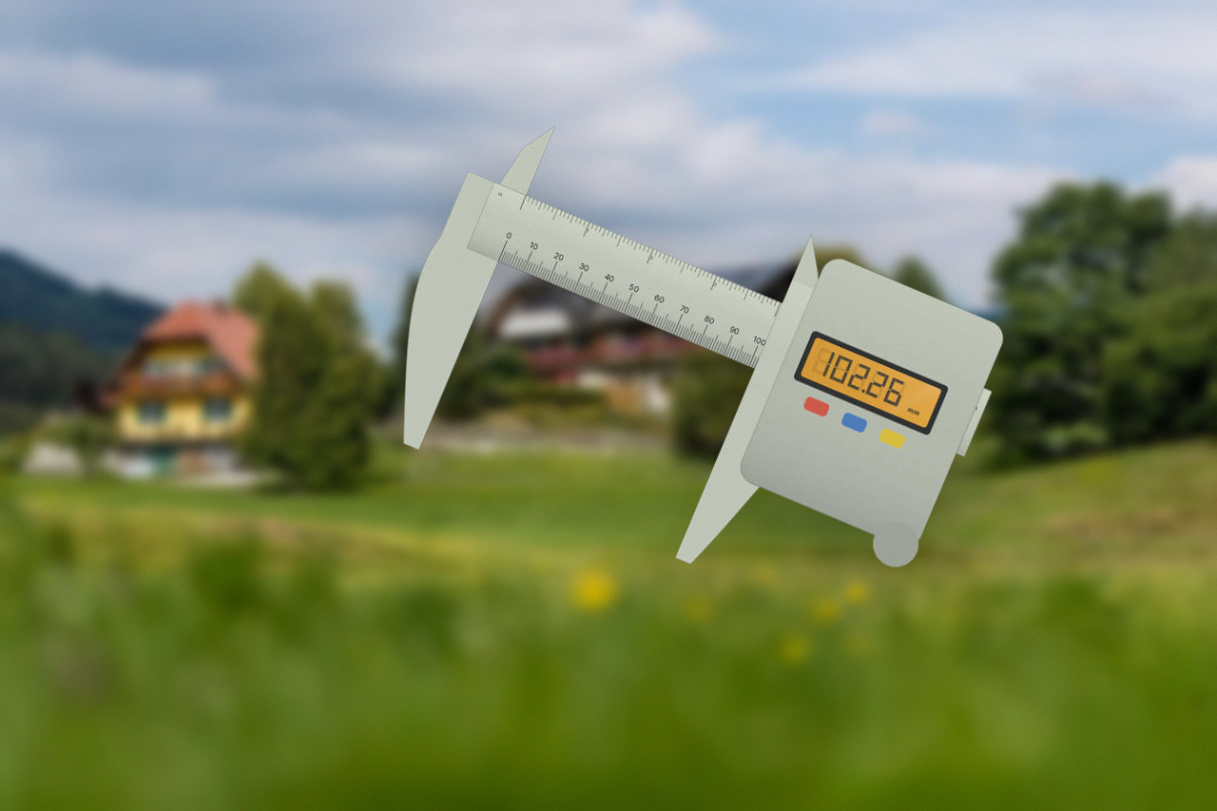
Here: 102.26
